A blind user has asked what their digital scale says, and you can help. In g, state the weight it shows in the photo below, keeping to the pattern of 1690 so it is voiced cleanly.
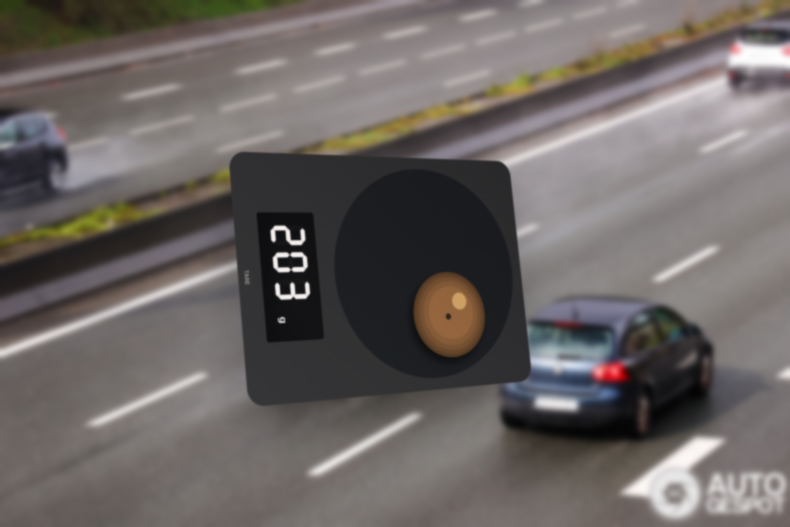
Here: 203
